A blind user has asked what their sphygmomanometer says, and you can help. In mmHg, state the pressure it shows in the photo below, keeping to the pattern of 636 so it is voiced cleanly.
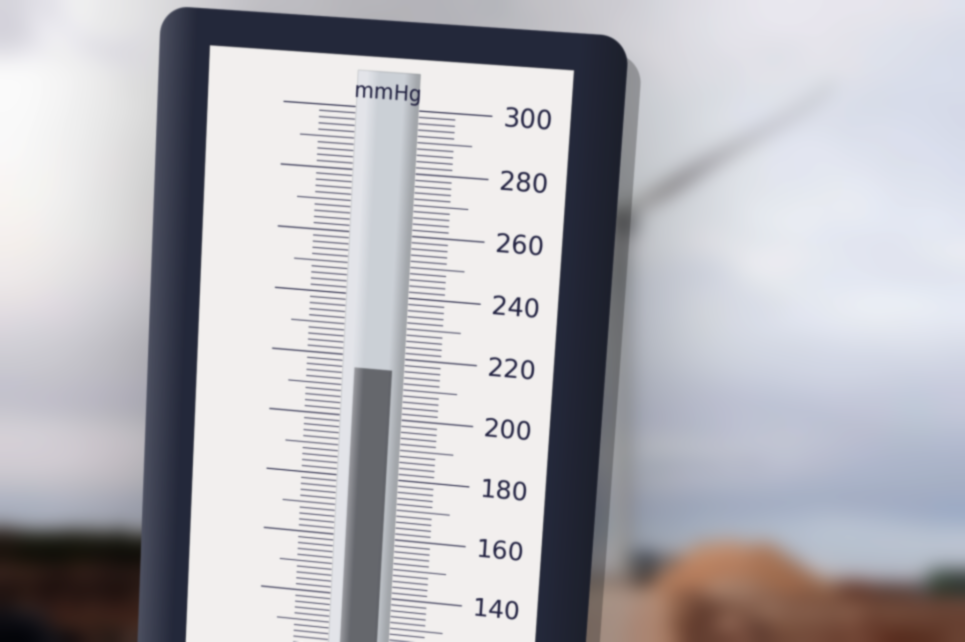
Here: 216
